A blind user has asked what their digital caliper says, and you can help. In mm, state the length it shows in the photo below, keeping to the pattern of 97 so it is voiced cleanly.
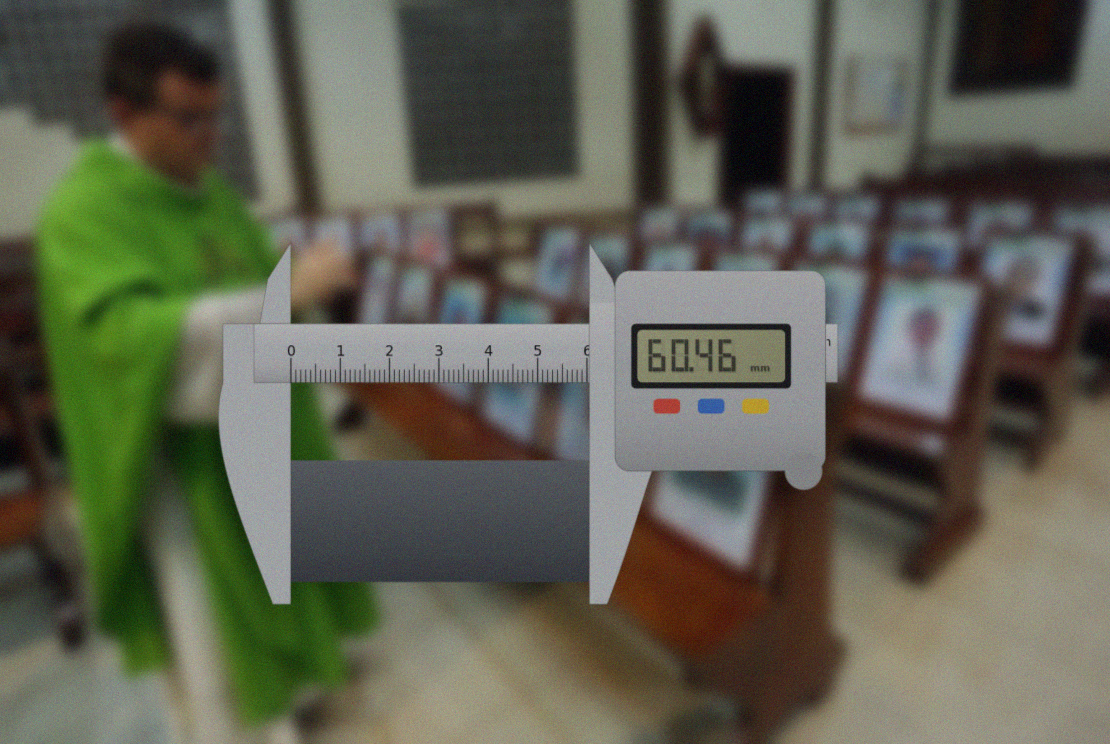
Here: 60.46
